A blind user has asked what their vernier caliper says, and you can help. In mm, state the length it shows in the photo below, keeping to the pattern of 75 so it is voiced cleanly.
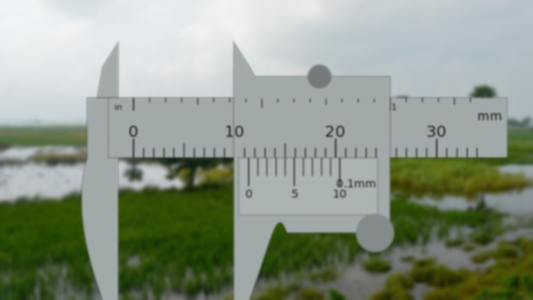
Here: 11.4
